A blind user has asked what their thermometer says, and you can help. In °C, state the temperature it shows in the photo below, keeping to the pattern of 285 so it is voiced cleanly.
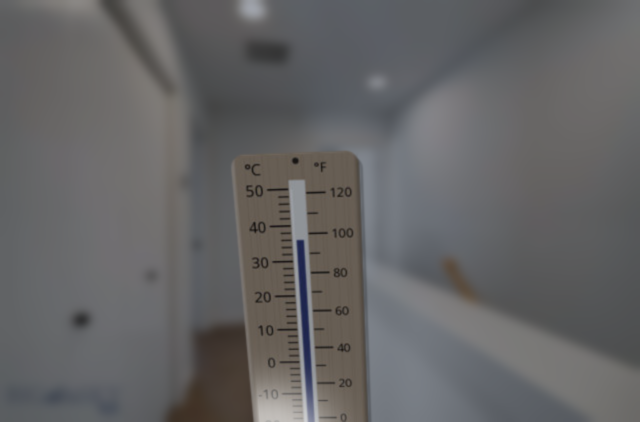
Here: 36
